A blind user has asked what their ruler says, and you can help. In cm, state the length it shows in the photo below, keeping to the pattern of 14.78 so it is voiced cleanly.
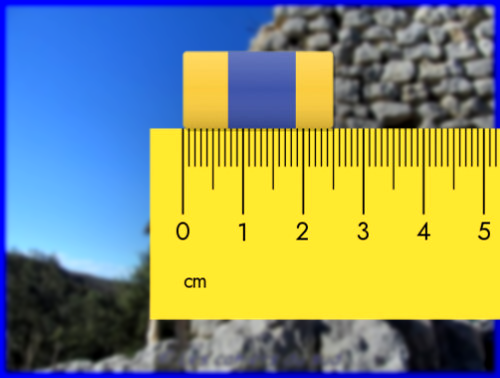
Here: 2.5
